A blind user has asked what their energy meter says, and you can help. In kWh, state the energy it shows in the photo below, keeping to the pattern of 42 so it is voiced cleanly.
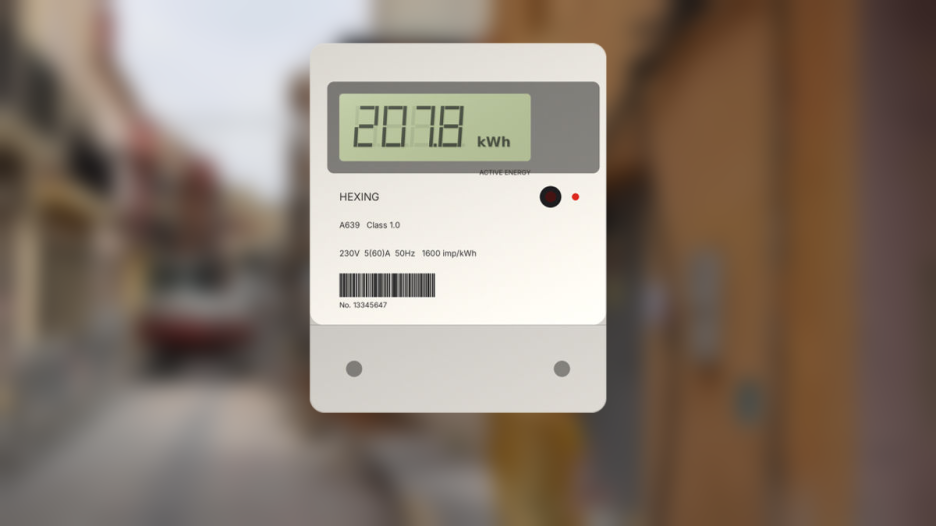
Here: 207.8
